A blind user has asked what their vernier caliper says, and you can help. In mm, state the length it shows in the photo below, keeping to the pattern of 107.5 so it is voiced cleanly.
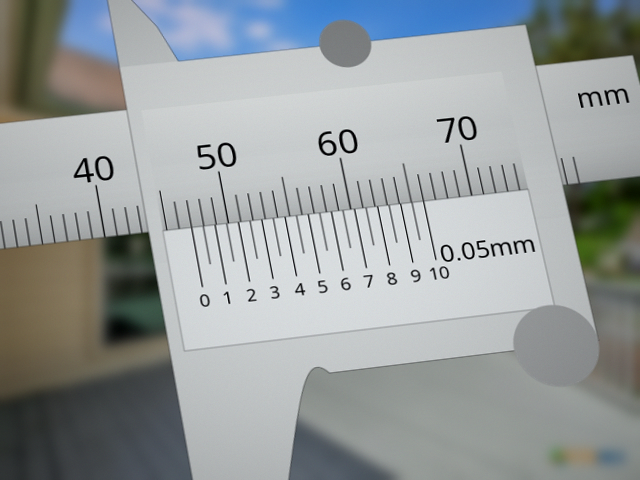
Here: 47.0
